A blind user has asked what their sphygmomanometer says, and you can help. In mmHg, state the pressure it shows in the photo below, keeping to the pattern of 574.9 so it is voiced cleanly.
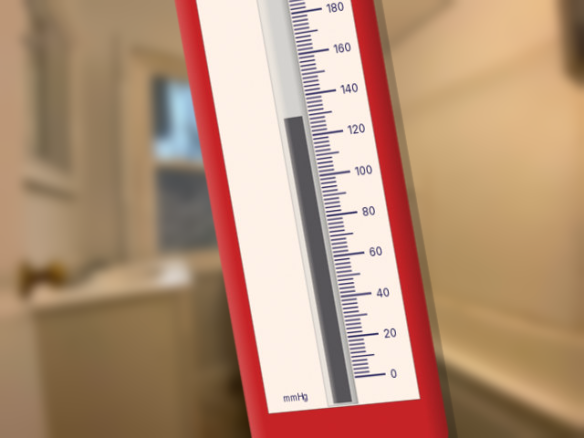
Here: 130
